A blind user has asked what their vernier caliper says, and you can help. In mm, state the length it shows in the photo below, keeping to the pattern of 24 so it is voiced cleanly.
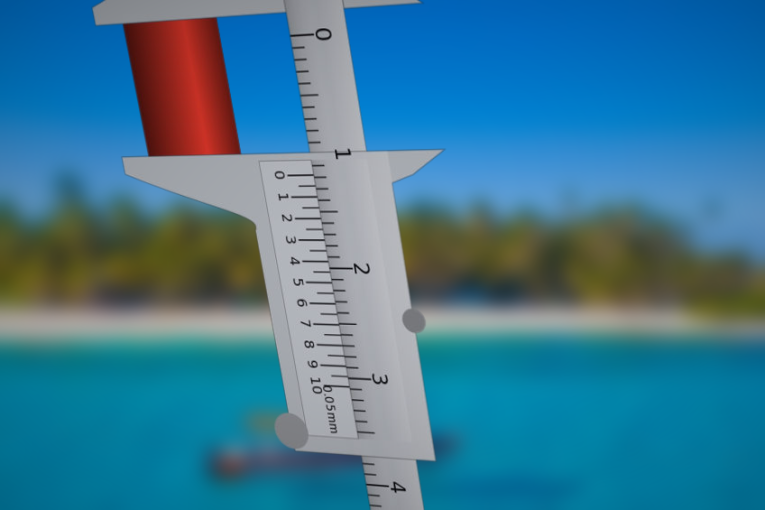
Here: 11.8
